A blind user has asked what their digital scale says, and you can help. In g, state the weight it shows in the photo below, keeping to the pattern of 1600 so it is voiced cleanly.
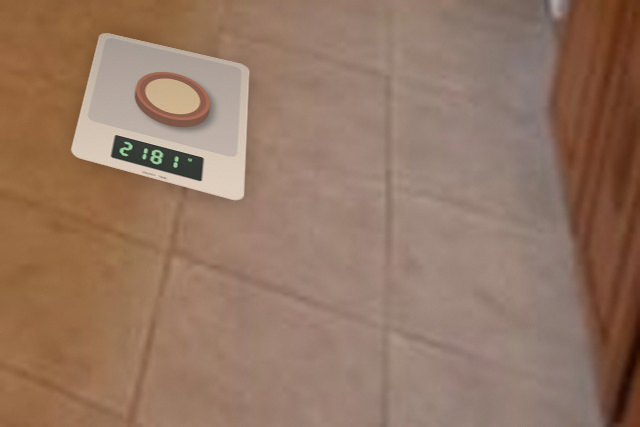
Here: 2181
